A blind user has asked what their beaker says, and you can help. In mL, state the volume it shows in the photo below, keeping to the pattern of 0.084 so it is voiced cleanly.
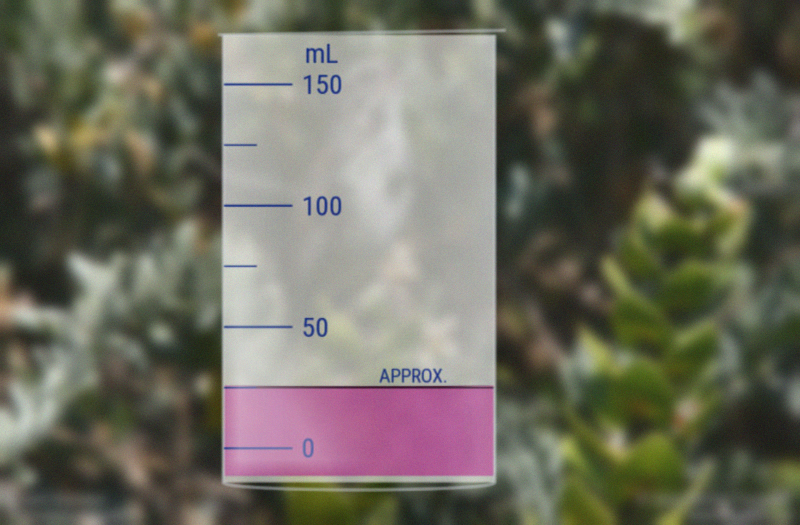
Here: 25
